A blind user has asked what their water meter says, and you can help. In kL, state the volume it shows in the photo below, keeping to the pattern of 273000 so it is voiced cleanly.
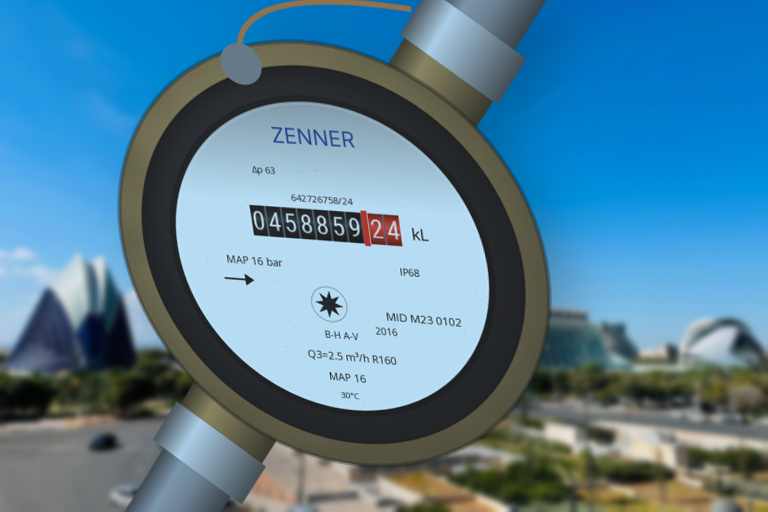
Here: 458859.24
